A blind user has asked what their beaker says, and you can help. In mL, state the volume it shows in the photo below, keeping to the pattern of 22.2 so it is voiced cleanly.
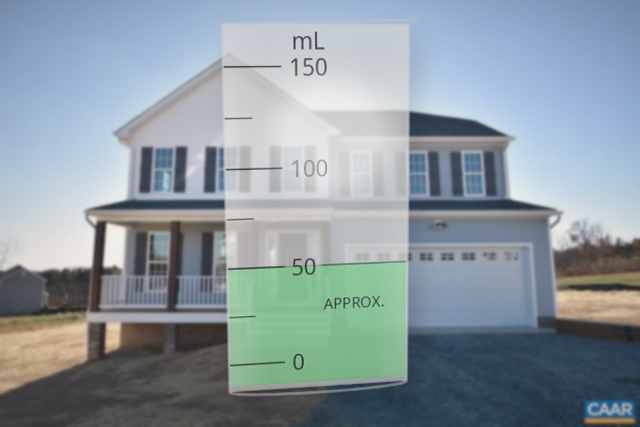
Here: 50
